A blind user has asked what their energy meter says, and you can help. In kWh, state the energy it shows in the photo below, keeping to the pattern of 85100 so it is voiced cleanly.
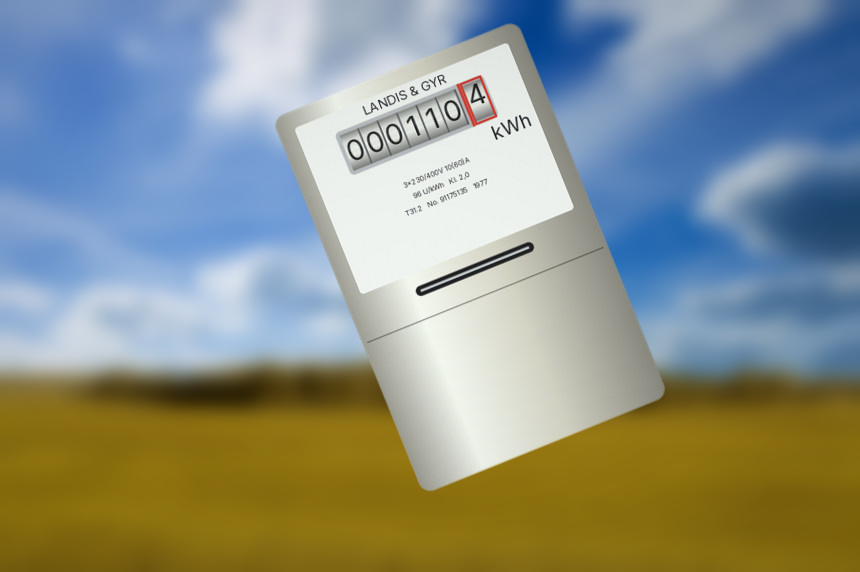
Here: 110.4
